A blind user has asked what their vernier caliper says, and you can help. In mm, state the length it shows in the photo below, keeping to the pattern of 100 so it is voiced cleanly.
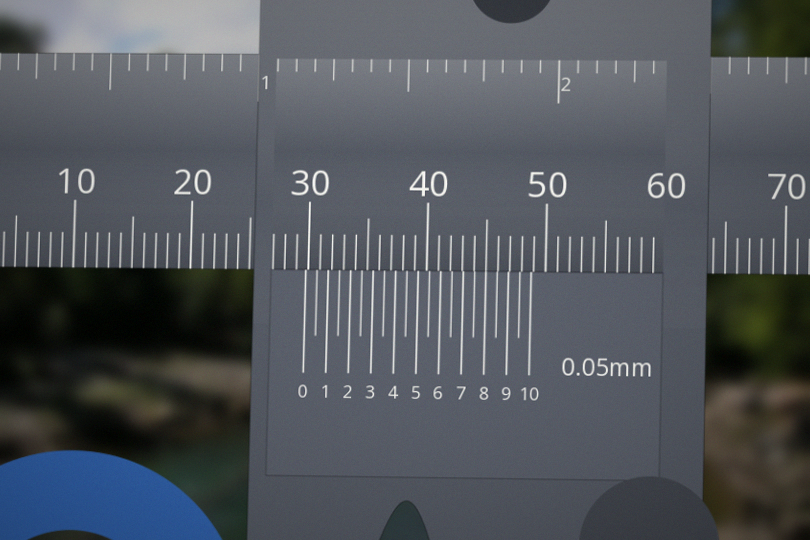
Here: 29.8
